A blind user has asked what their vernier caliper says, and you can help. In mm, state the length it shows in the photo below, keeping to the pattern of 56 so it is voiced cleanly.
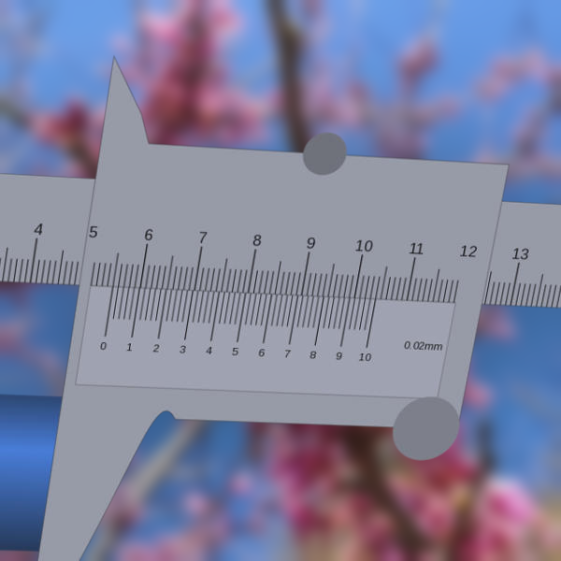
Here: 55.0
